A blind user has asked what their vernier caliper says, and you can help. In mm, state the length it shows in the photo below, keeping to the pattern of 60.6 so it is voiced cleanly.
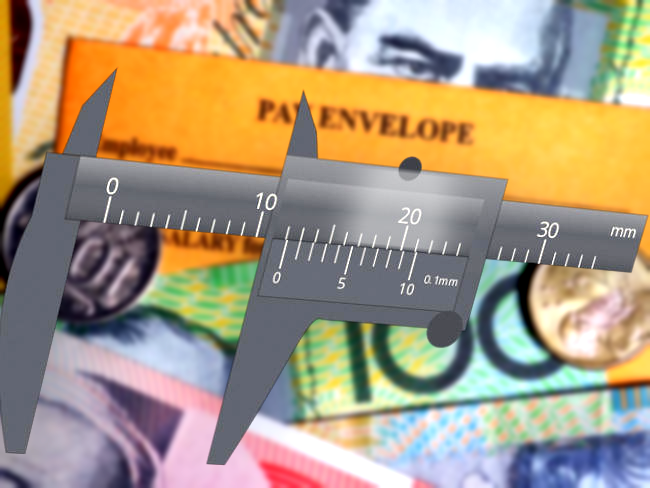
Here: 12.1
